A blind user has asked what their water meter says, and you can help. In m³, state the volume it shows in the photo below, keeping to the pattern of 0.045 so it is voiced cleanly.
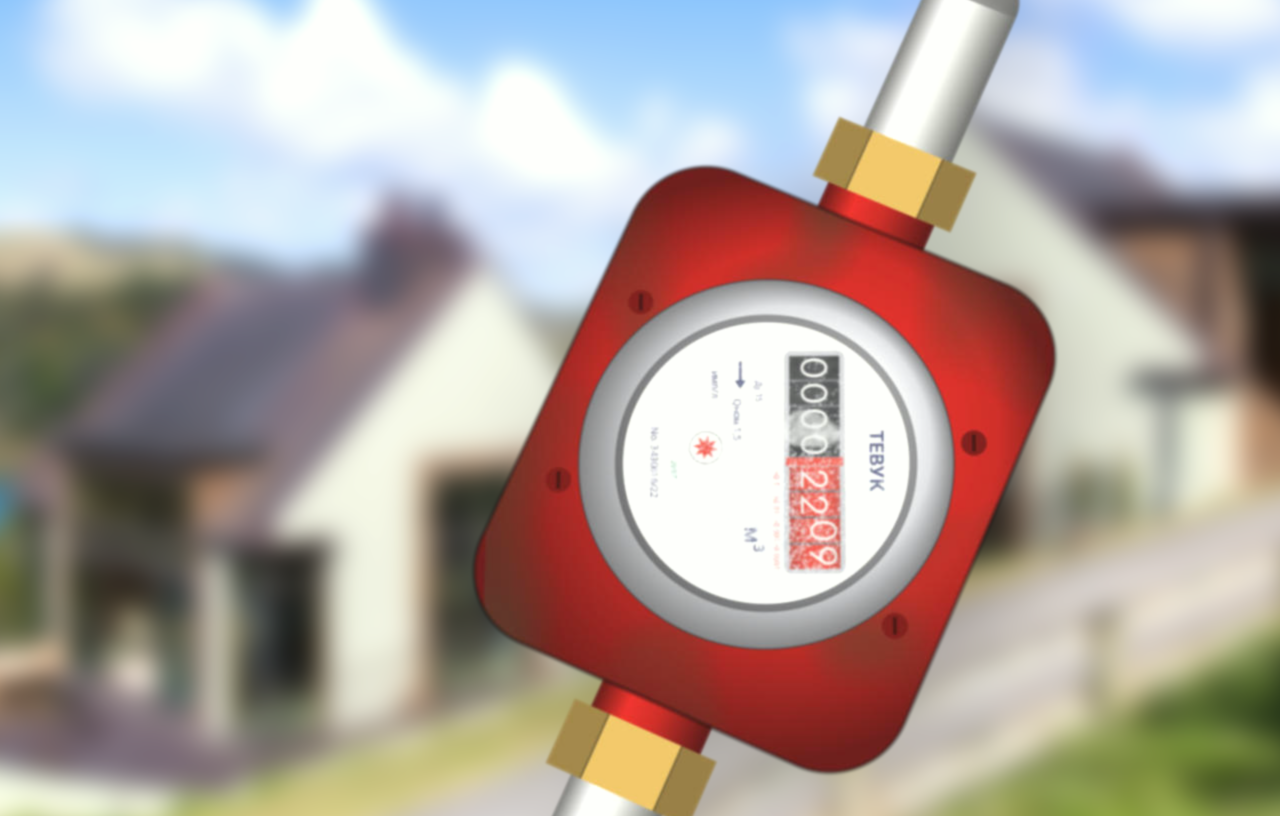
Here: 0.2209
